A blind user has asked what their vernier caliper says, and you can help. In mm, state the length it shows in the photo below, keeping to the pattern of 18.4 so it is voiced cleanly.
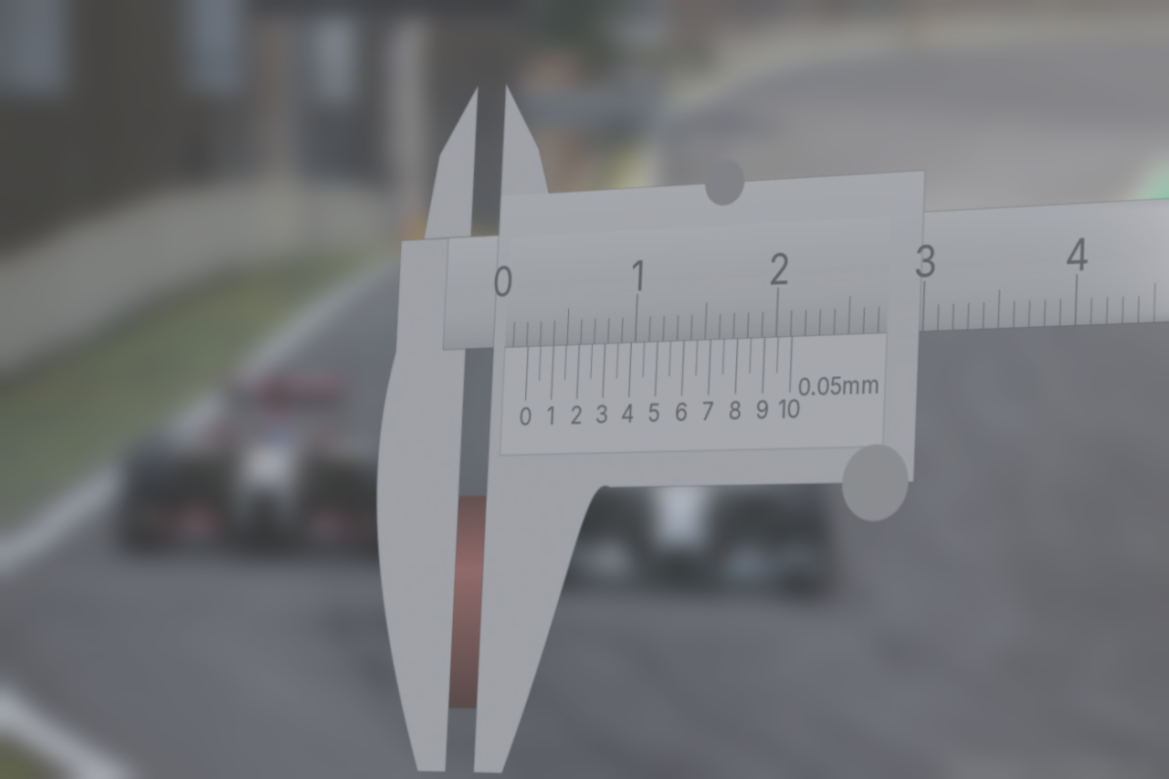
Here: 2.1
